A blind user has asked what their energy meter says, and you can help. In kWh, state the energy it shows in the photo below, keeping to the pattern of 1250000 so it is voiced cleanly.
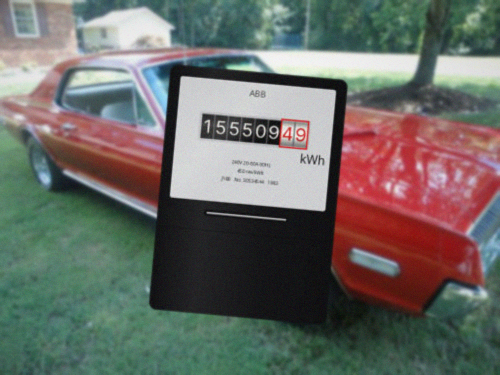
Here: 155509.49
